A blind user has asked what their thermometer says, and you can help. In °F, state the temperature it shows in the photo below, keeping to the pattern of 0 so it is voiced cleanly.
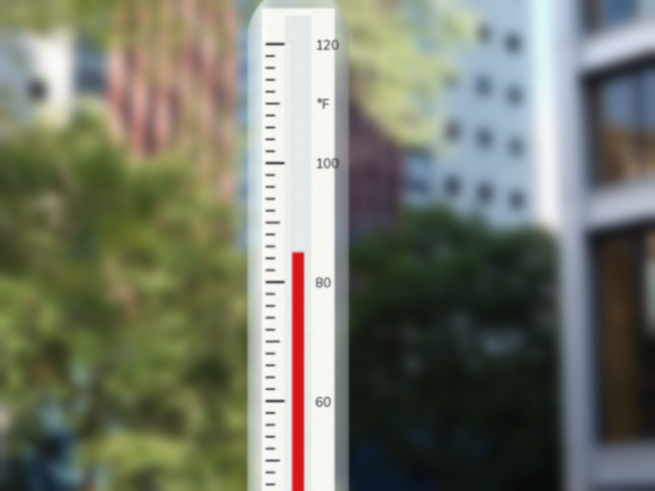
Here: 85
